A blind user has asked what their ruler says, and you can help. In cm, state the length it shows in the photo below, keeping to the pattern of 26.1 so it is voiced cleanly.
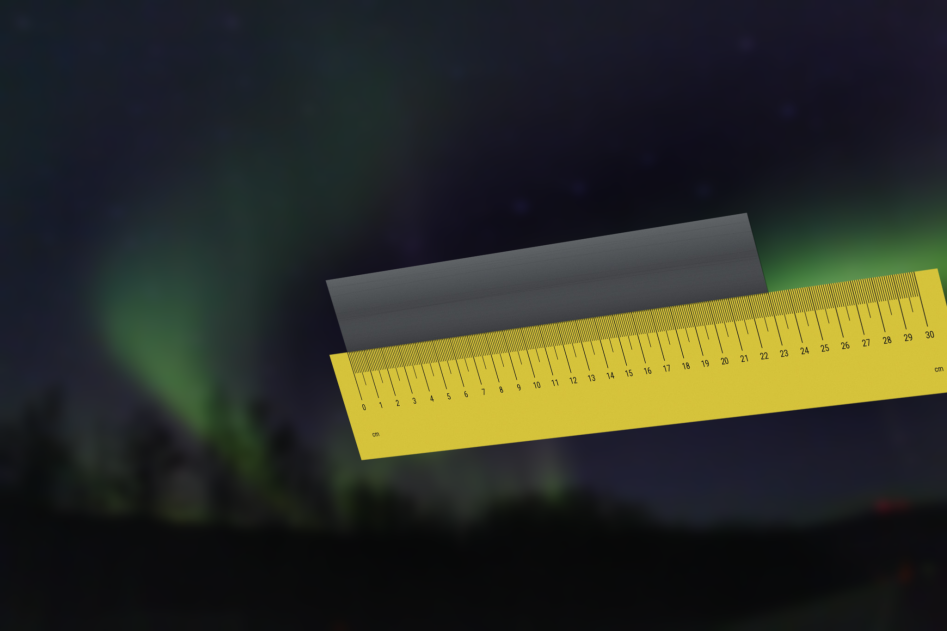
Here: 23
